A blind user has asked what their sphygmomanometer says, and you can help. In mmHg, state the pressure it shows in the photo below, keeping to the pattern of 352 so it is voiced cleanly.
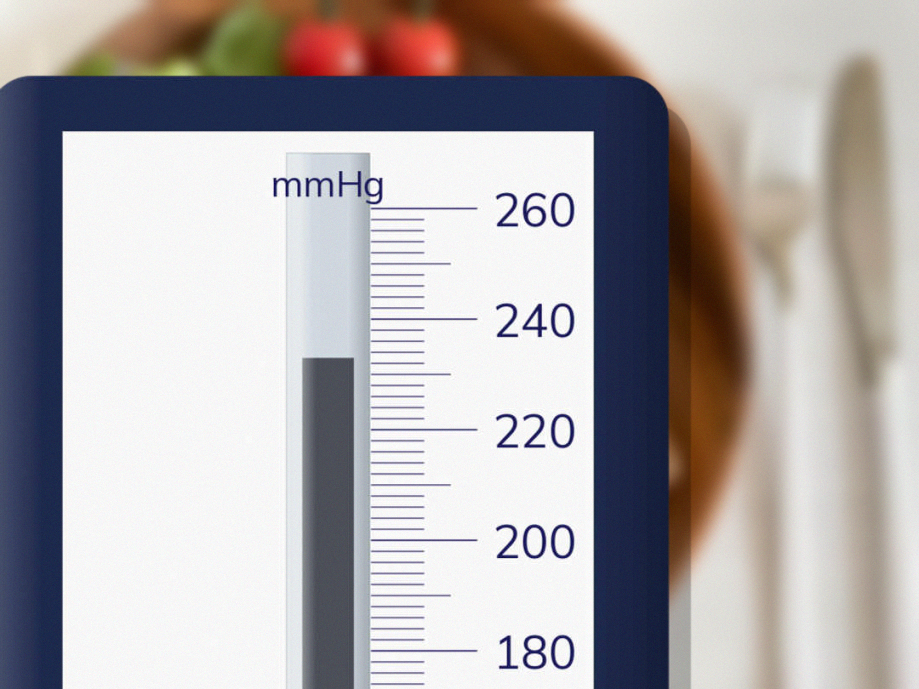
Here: 233
